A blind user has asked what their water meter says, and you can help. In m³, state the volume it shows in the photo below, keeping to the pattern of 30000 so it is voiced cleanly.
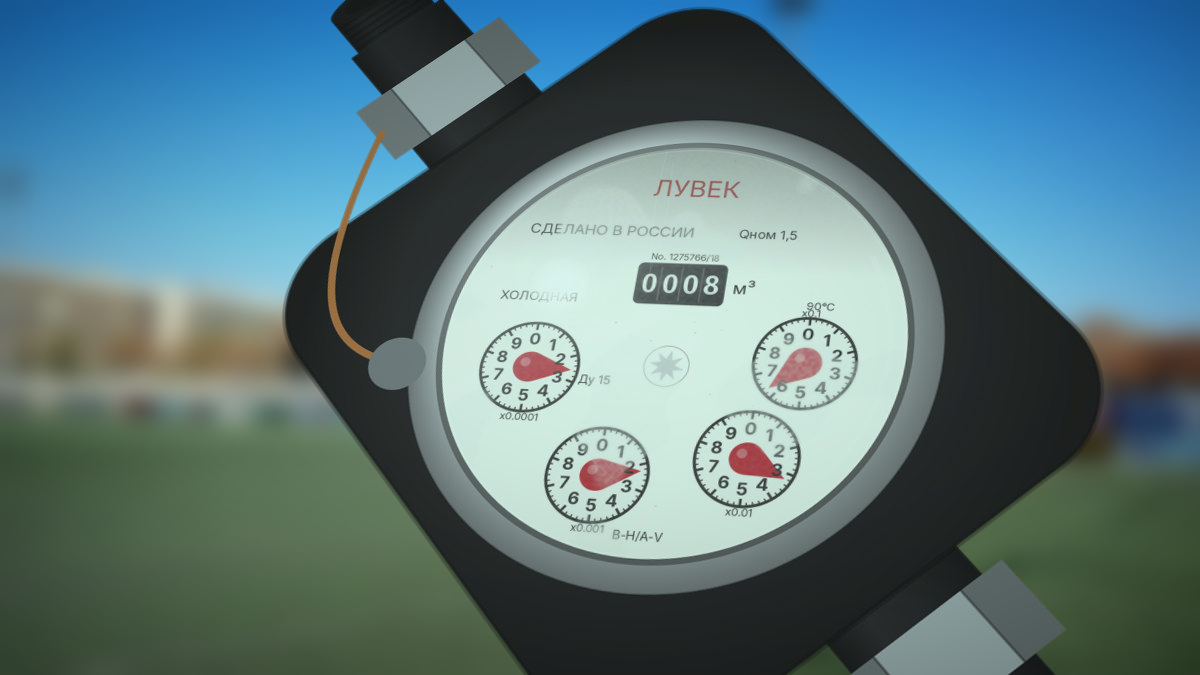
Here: 8.6322
